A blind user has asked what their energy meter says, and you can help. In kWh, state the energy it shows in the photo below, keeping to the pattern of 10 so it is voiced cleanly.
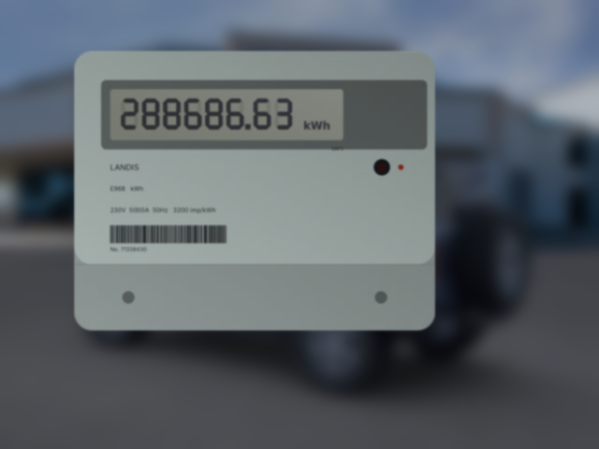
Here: 288686.63
